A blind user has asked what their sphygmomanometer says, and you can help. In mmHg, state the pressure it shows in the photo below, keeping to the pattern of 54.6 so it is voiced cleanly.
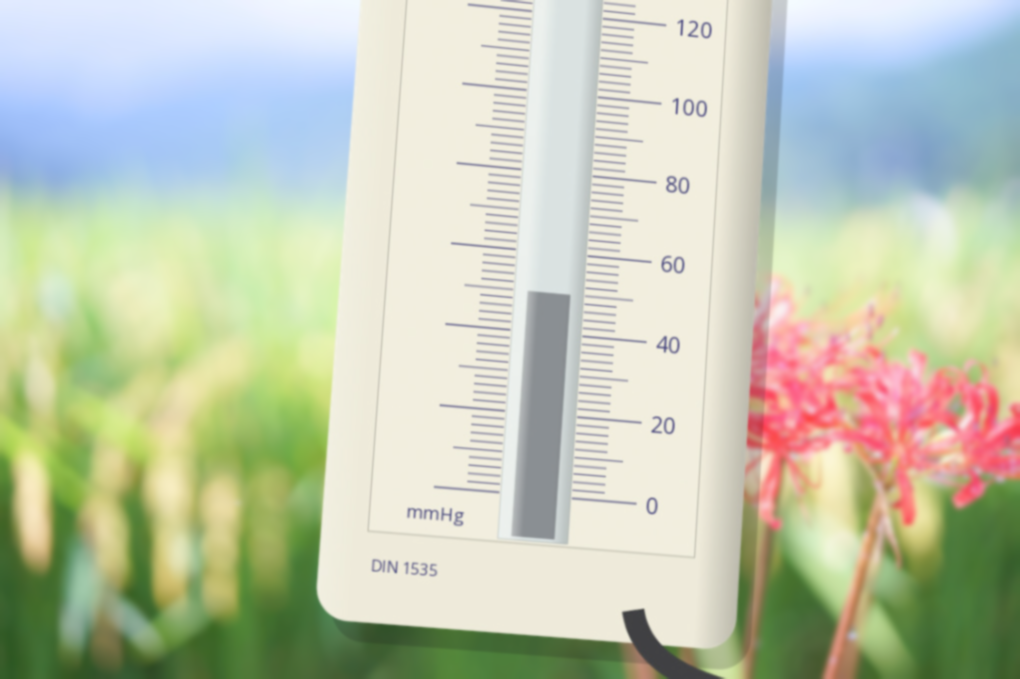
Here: 50
